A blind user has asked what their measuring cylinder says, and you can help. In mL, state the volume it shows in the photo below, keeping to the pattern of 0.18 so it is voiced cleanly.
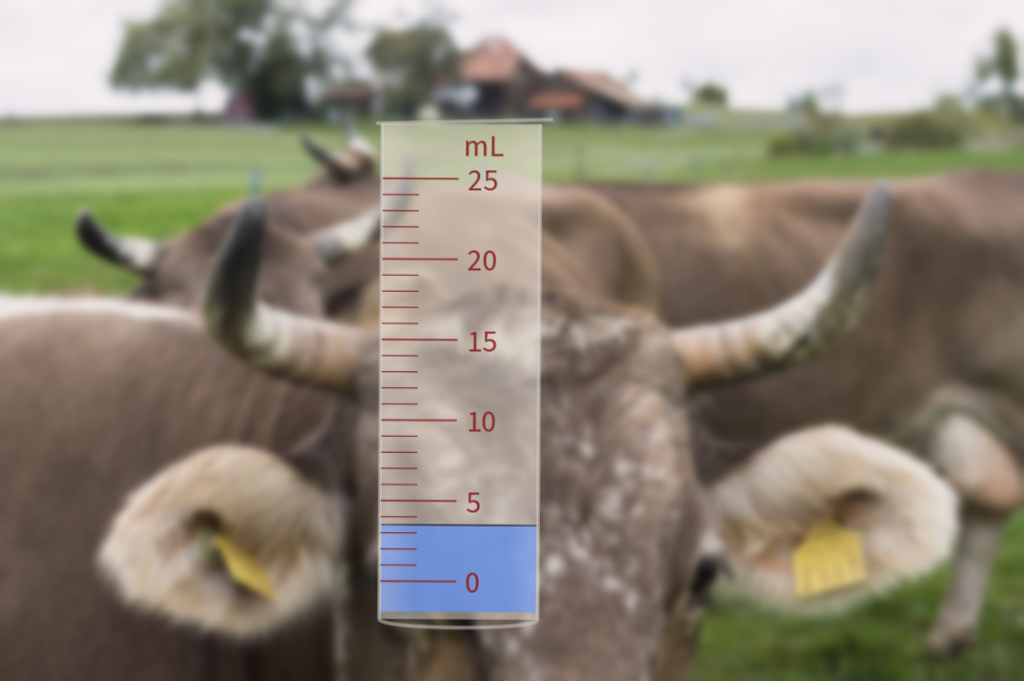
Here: 3.5
